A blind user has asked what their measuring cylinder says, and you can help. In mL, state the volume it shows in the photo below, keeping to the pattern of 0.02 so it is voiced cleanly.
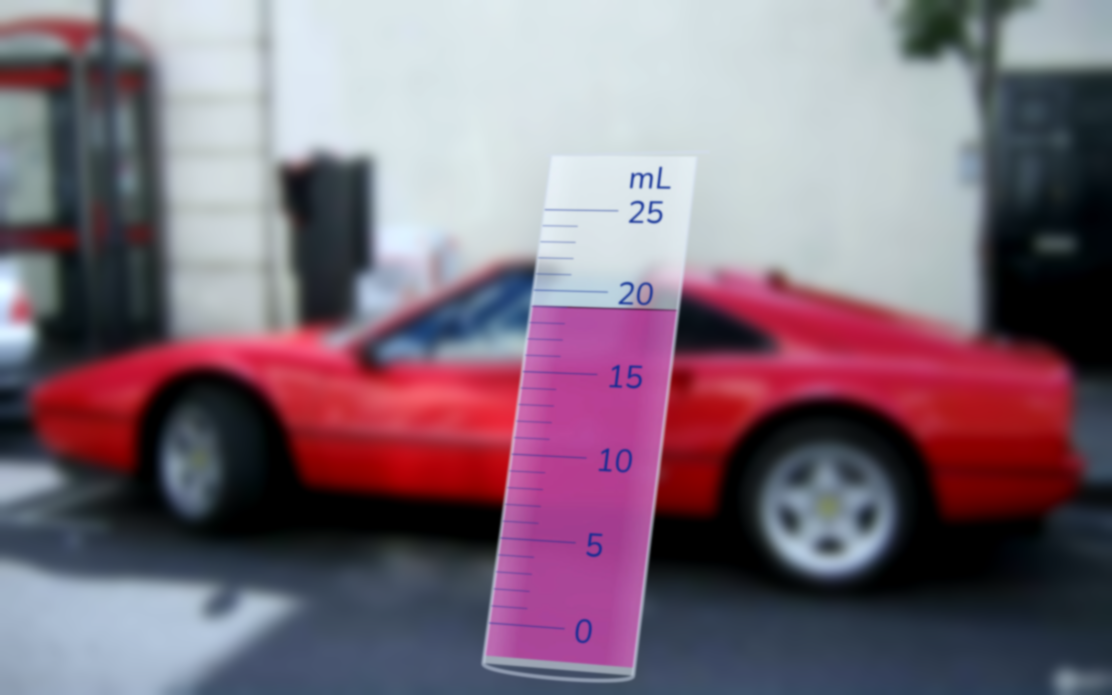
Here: 19
